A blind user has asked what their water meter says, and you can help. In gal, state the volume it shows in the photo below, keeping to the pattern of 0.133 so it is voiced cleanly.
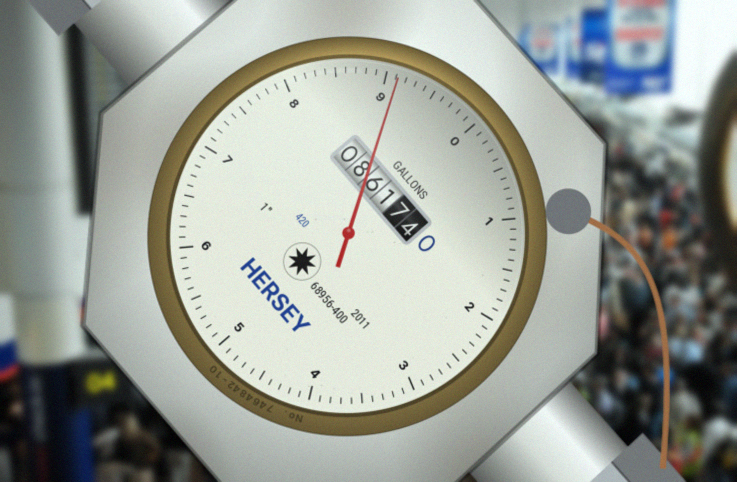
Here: 861739.1
